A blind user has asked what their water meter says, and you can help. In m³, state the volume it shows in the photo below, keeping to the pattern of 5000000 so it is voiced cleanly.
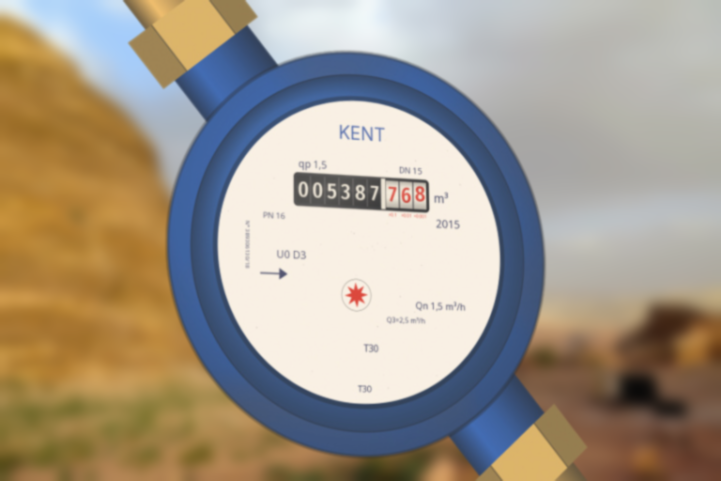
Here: 5387.768
